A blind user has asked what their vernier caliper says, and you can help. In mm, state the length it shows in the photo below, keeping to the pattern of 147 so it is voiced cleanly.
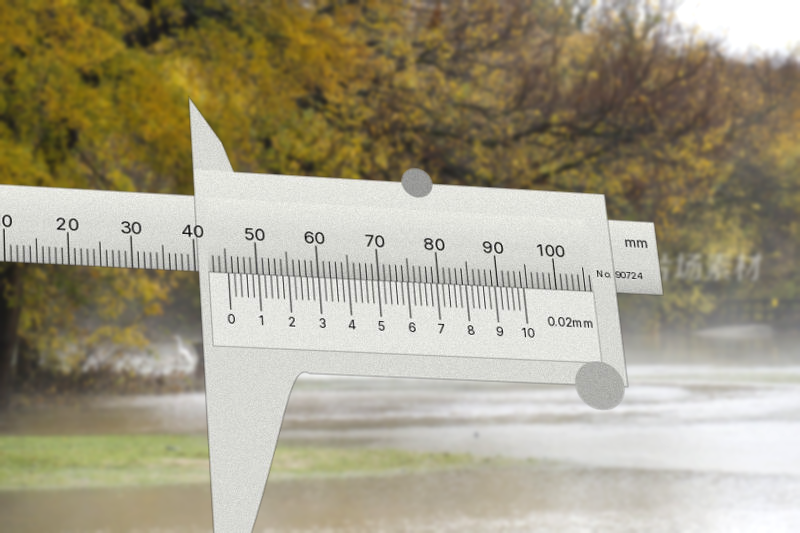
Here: 45.4
